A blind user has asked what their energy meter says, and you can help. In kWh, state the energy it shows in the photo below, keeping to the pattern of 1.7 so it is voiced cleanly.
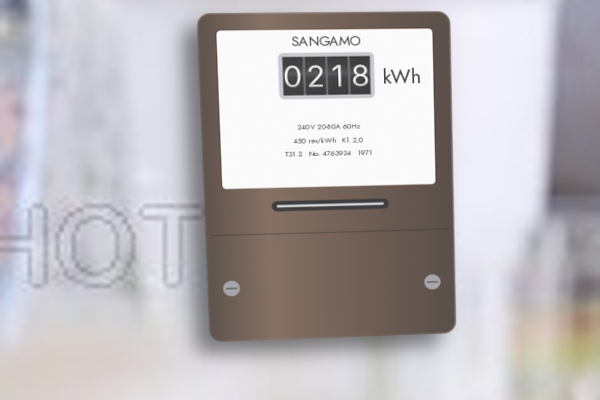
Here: 218
